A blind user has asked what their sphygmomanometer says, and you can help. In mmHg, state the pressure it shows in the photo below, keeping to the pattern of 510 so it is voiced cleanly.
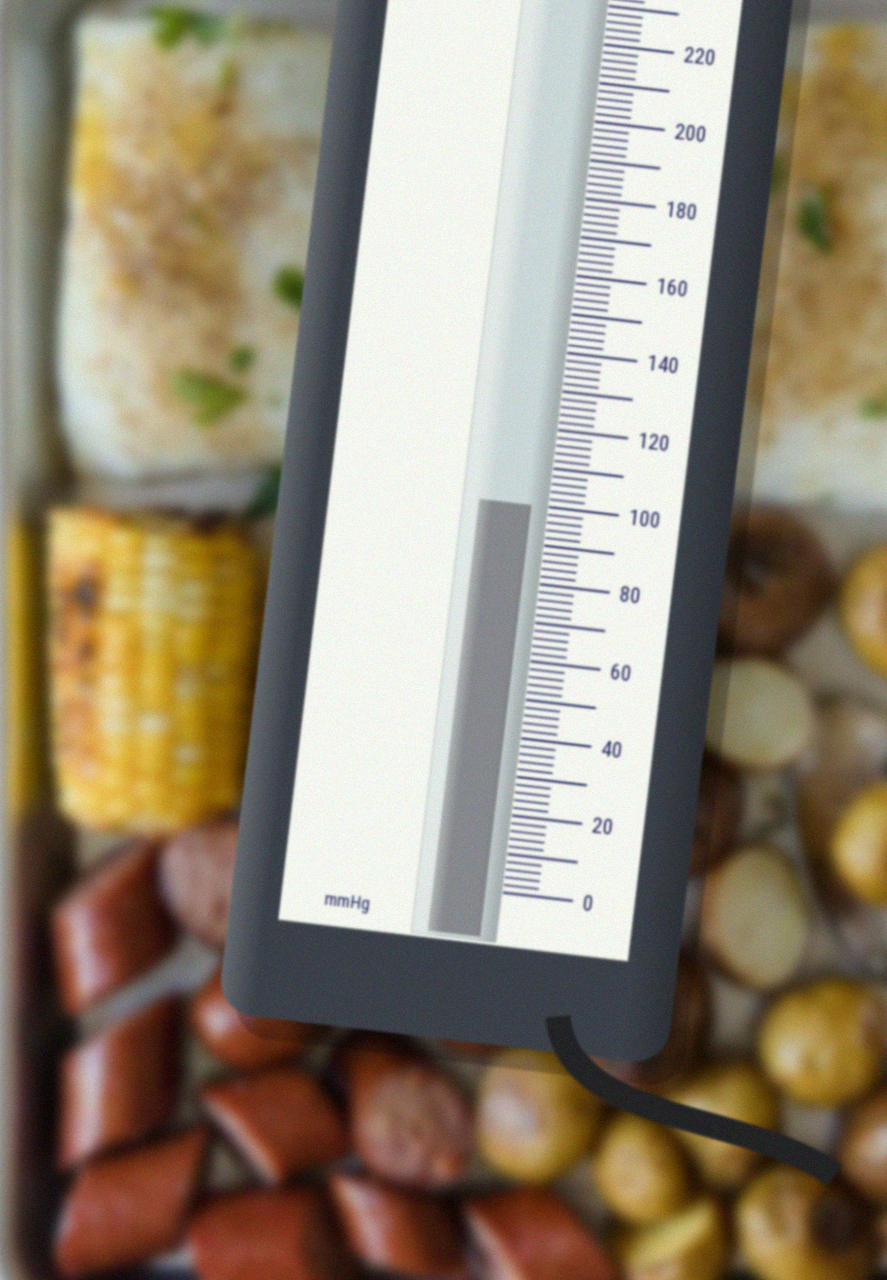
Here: 100
